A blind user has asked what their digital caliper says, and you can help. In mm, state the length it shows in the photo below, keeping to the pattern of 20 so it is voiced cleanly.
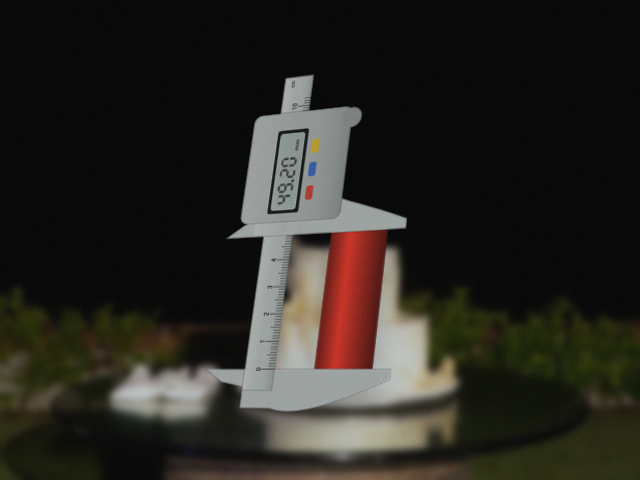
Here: 49.20
